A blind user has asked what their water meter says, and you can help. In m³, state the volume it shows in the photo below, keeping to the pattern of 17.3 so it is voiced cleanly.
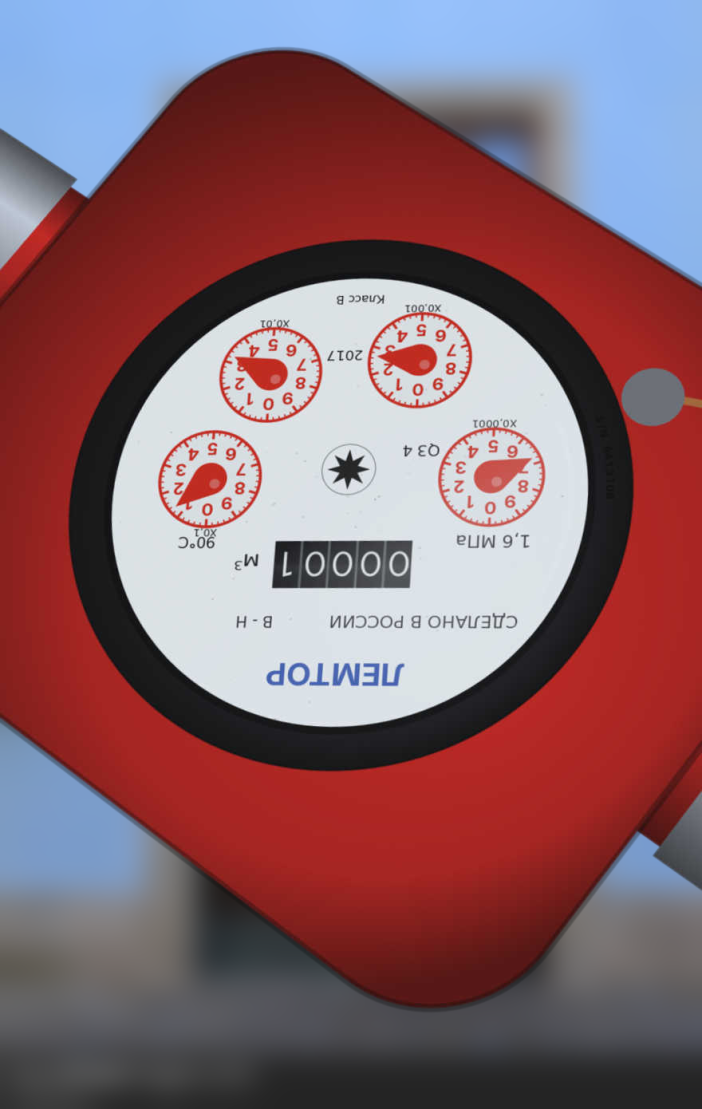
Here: 1.1326
